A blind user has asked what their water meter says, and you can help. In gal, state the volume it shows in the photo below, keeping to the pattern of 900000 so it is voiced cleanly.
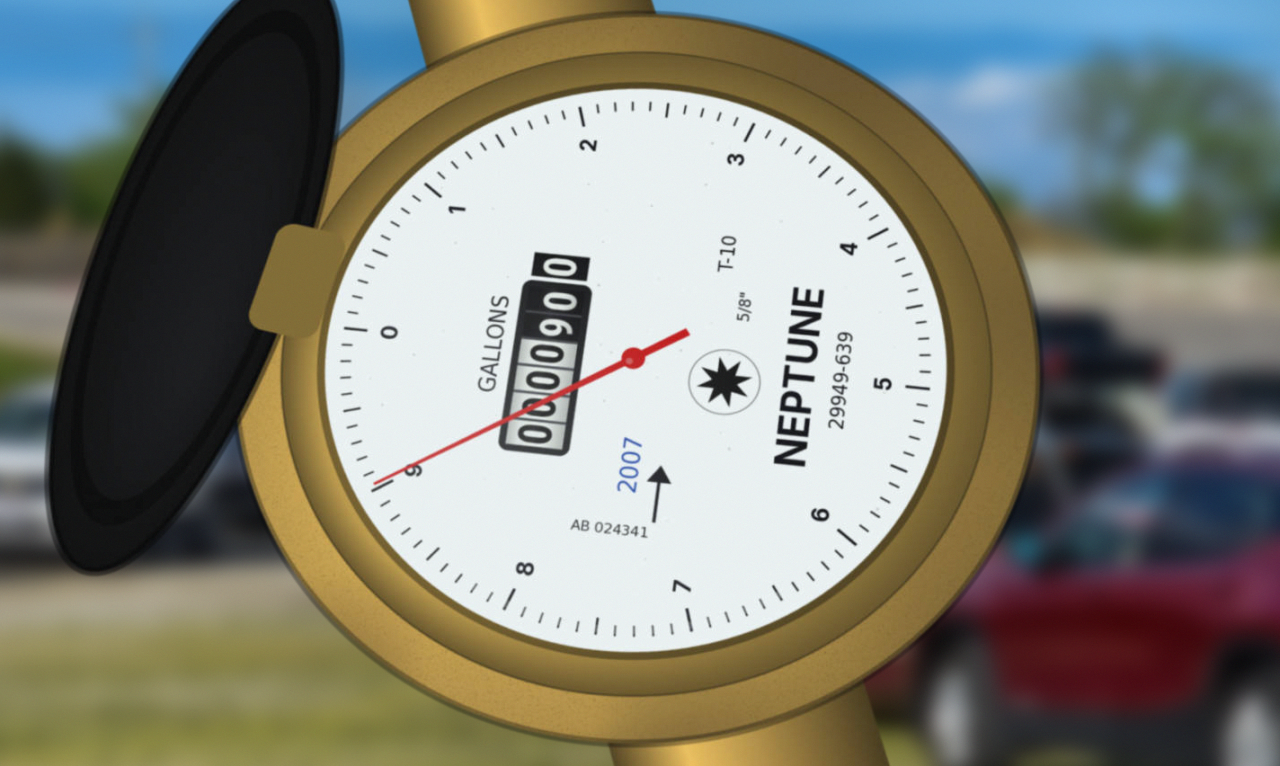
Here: 899.0
